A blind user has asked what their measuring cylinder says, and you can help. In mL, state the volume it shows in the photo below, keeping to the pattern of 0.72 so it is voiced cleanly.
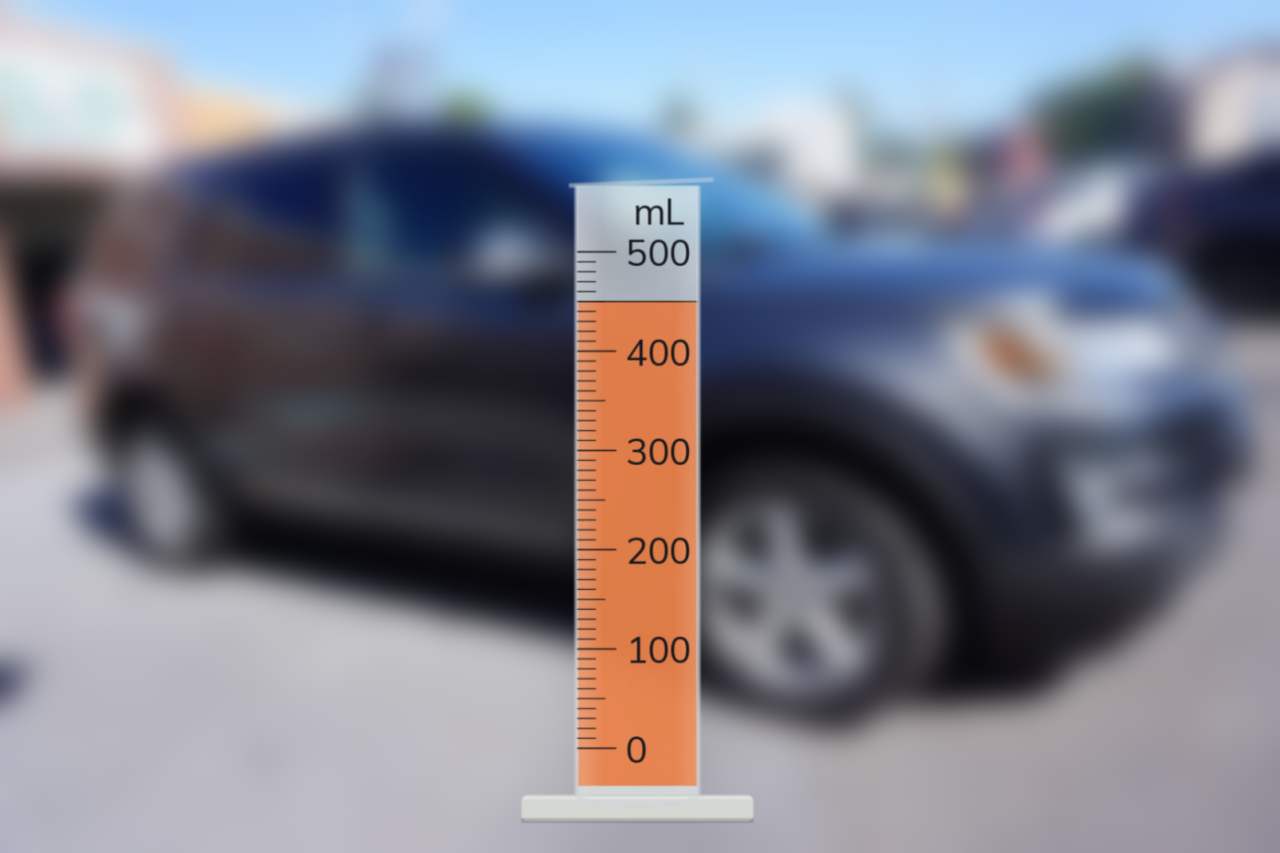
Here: 450
